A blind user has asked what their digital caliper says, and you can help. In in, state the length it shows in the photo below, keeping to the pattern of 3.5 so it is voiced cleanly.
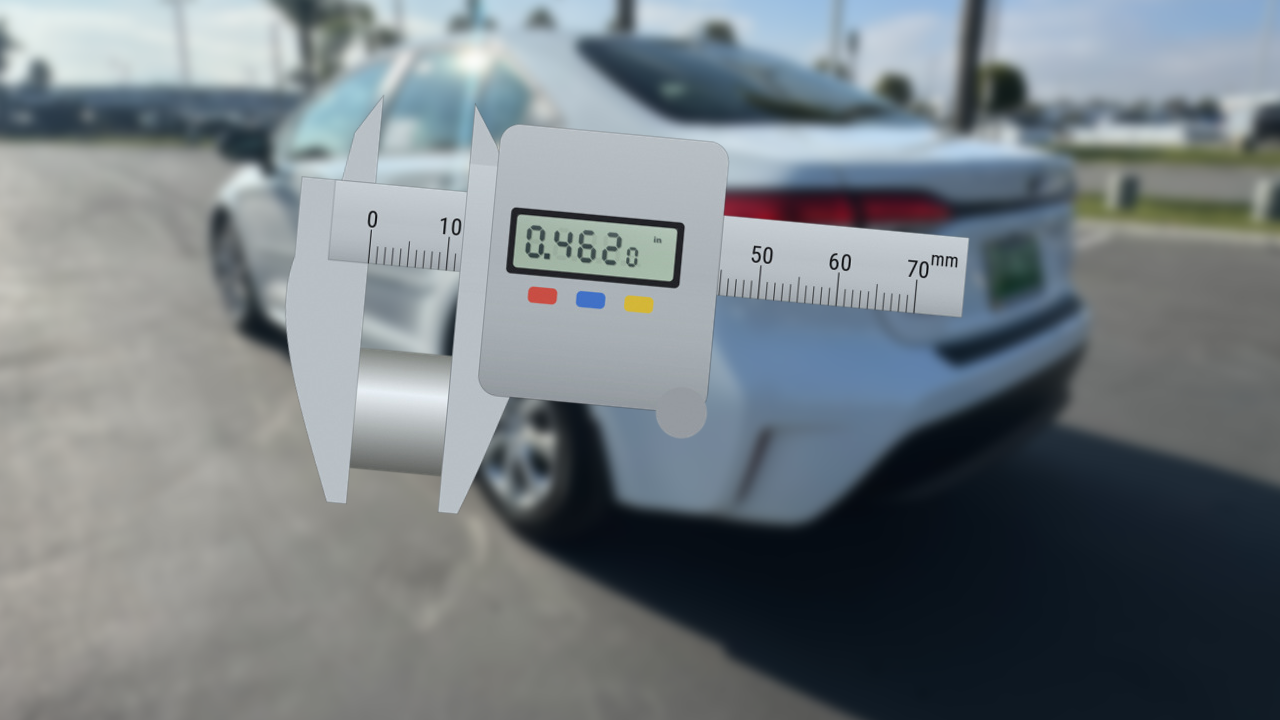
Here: 0.4620
